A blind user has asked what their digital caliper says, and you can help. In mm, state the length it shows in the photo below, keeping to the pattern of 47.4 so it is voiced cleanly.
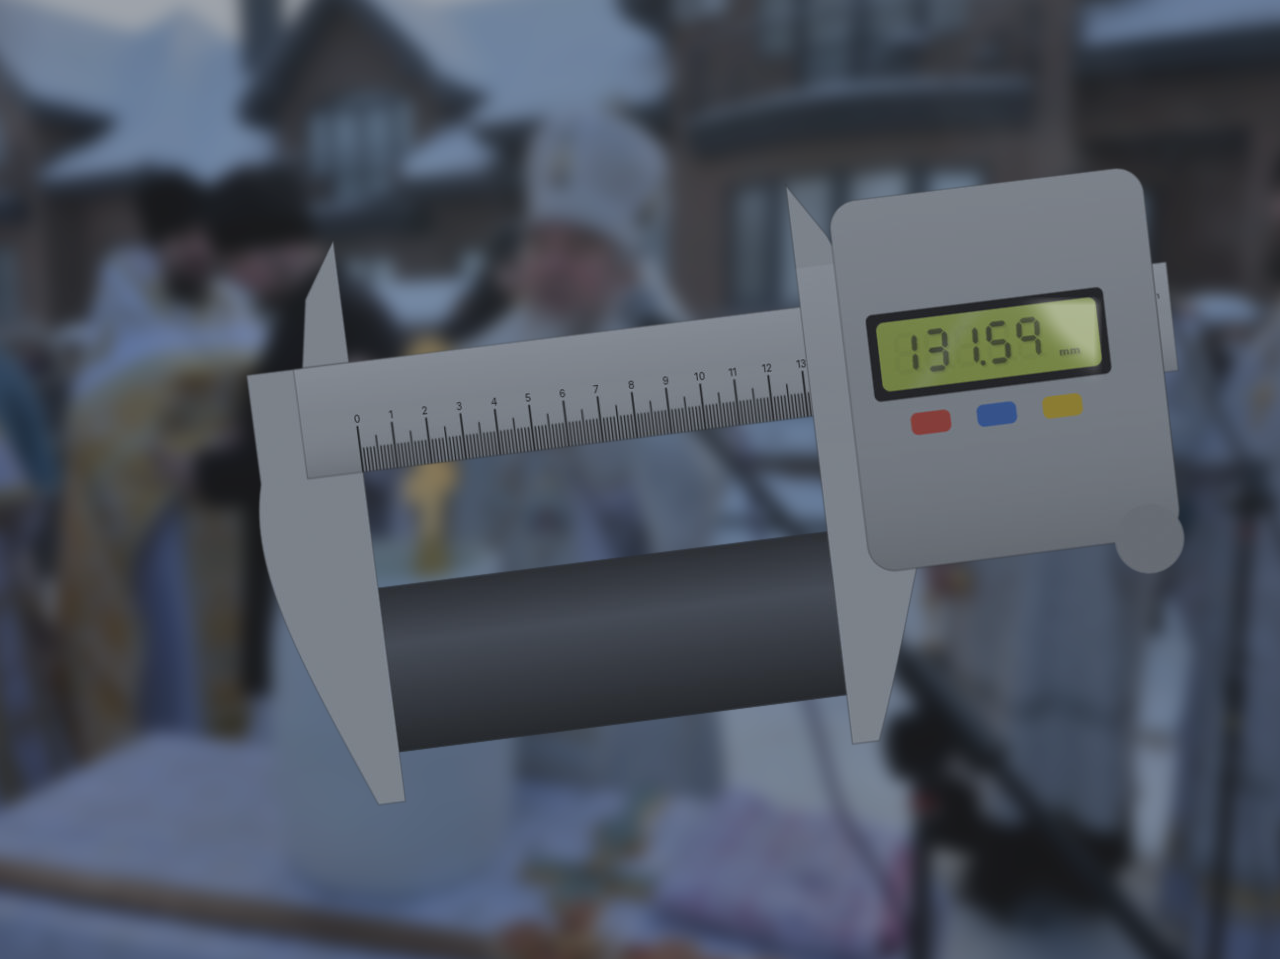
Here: 131.59
